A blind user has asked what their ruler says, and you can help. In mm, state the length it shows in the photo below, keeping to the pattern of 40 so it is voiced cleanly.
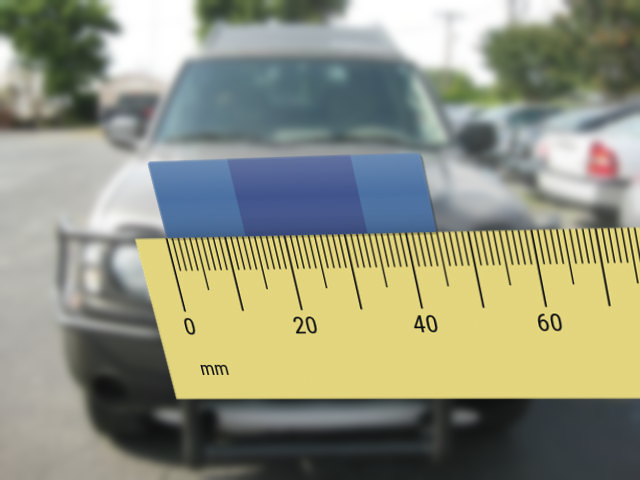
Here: 45
